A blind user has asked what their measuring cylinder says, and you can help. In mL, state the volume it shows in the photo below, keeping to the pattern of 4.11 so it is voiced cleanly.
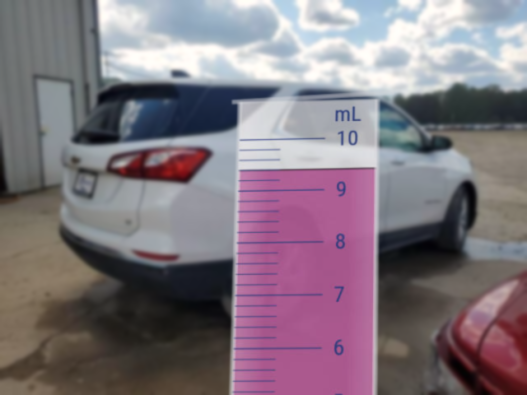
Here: 9.4
